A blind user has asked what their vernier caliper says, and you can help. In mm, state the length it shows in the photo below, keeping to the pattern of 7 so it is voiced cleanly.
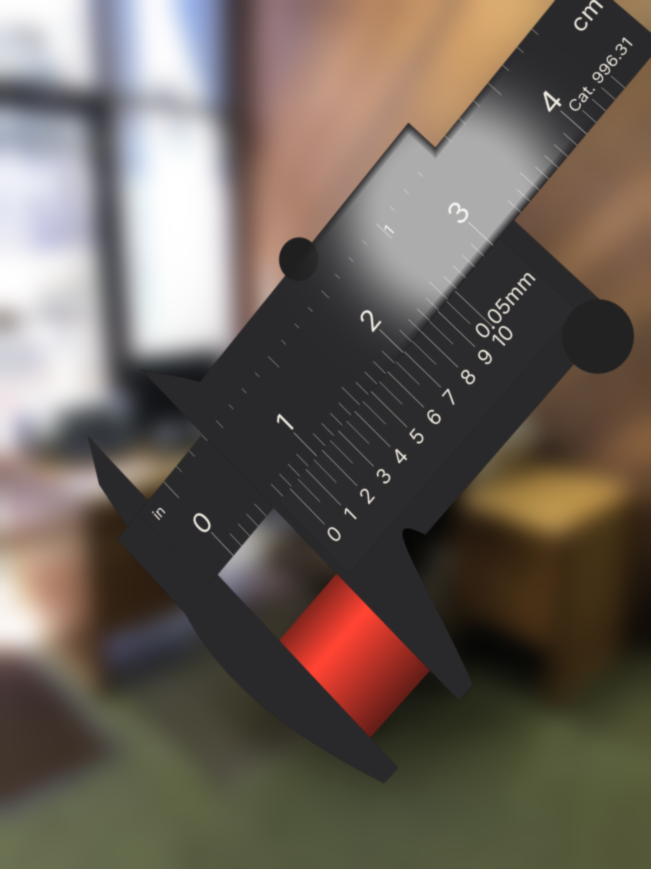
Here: 6.8
